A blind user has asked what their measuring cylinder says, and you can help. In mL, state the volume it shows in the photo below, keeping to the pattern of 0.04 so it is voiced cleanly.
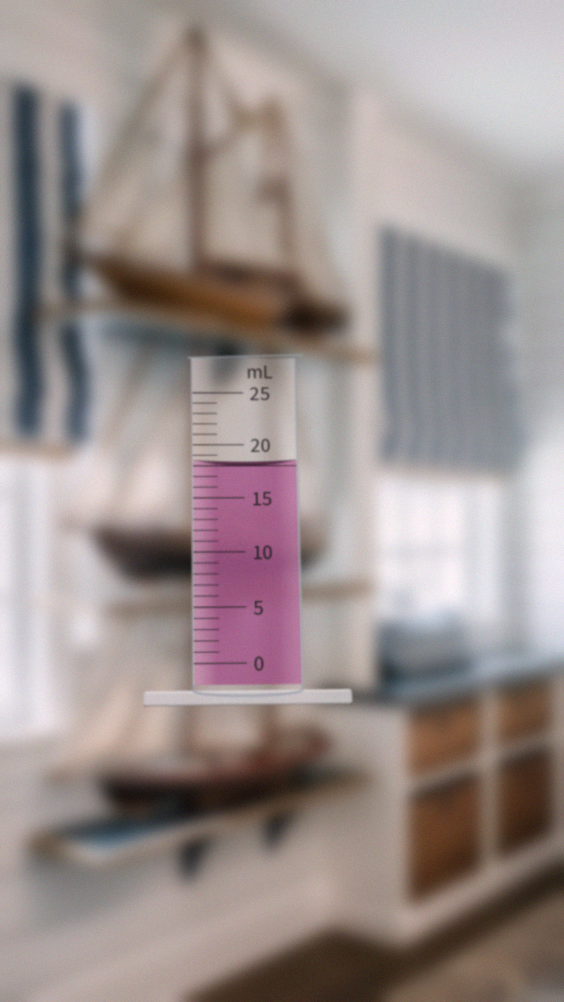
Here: 18
